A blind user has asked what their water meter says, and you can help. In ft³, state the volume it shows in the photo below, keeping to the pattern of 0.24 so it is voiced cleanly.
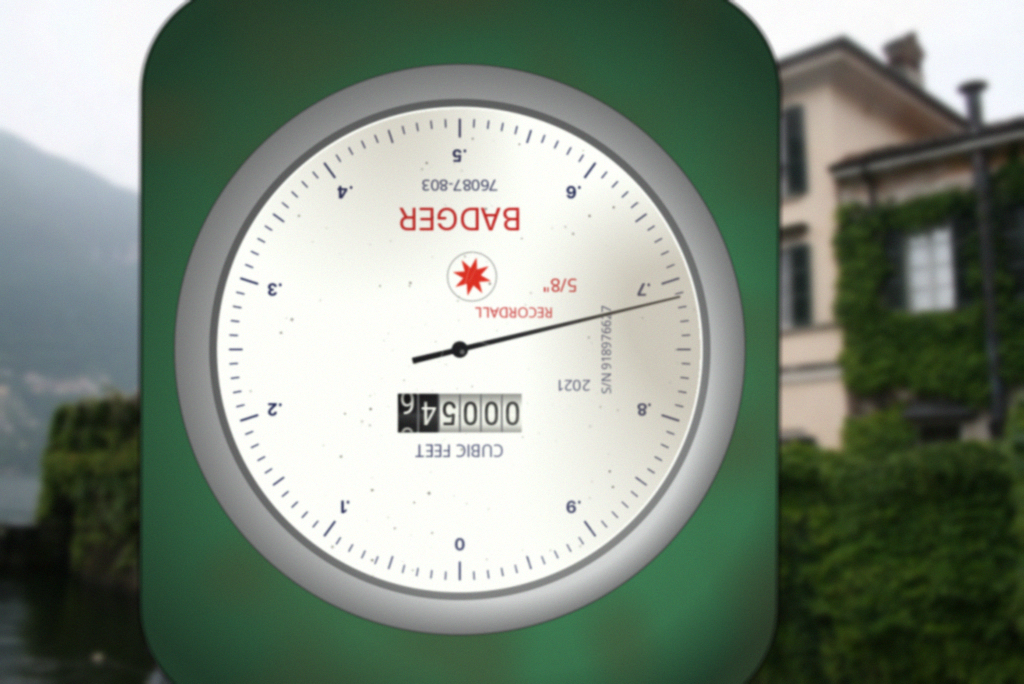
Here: 545.71
